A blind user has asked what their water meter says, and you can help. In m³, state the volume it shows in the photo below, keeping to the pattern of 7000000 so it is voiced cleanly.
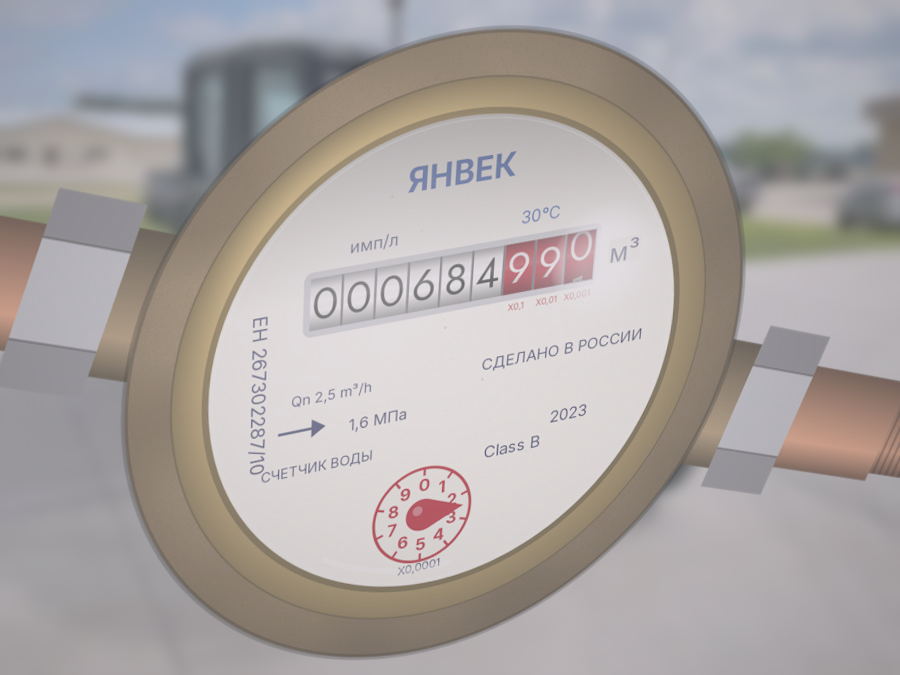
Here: 684.9902
